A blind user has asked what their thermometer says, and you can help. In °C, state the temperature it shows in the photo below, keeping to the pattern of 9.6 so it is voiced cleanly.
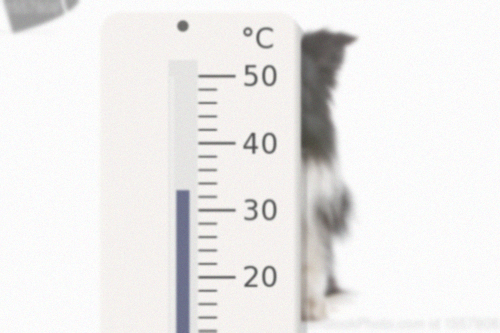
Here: 33
